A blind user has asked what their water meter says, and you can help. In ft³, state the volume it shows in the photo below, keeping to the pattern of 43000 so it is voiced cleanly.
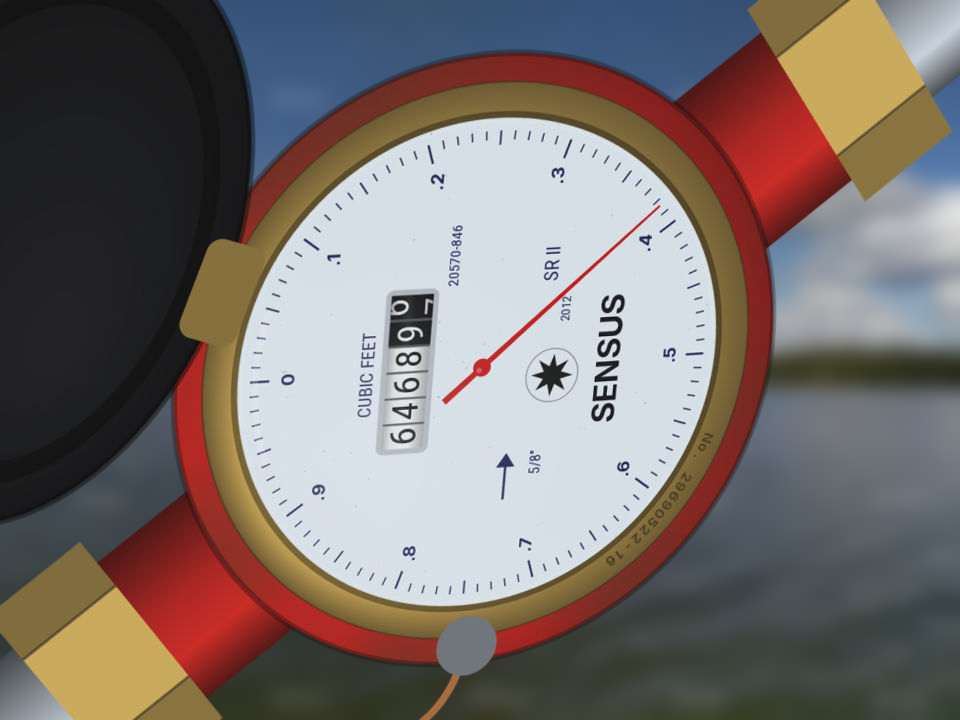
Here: 646896.38
